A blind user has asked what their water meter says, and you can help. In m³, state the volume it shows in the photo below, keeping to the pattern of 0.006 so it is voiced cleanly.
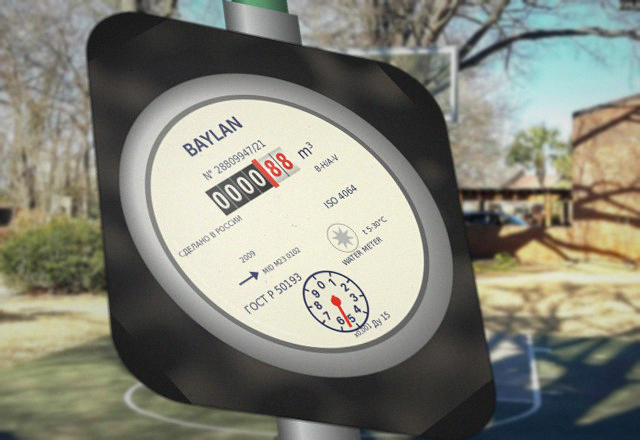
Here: 0.885
